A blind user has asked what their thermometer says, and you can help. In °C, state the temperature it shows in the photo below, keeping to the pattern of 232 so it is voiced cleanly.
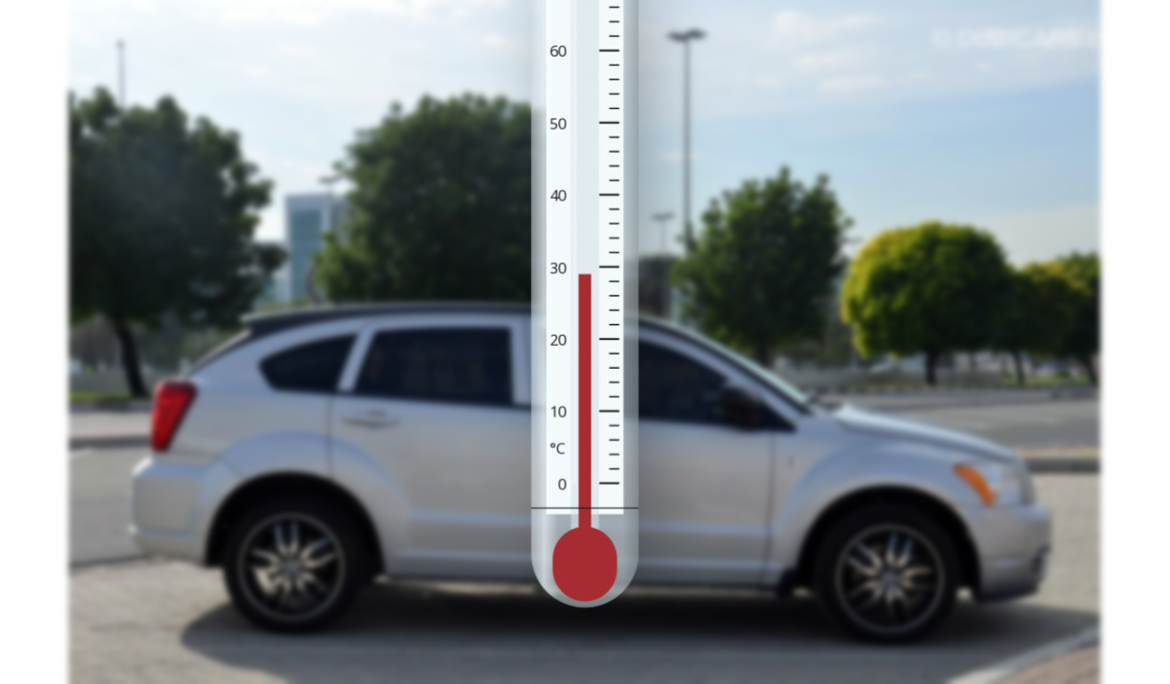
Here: 29
